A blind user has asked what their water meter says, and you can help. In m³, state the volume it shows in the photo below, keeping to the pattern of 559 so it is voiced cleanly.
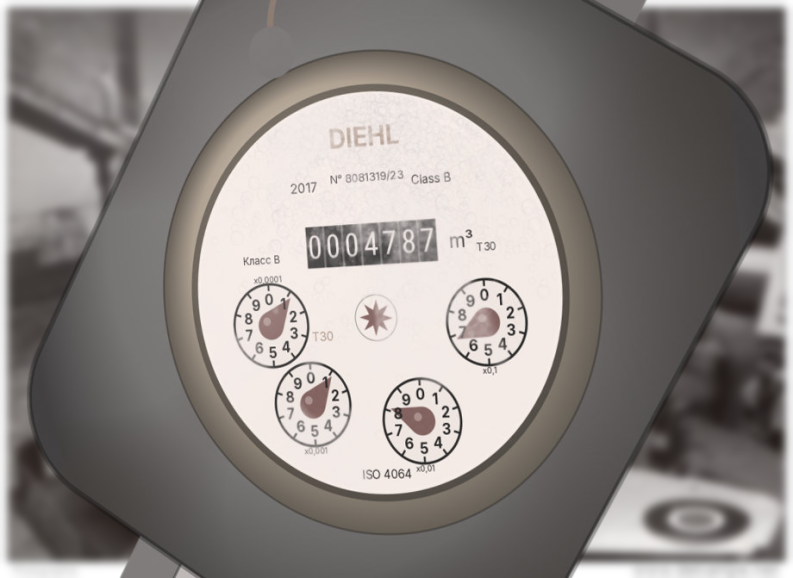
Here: 4787.6811
